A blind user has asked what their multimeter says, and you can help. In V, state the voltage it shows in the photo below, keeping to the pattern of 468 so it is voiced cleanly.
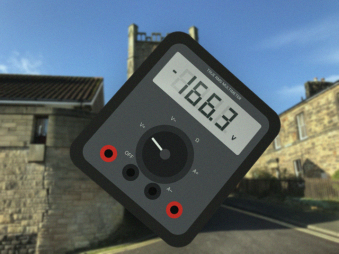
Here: -166.3
